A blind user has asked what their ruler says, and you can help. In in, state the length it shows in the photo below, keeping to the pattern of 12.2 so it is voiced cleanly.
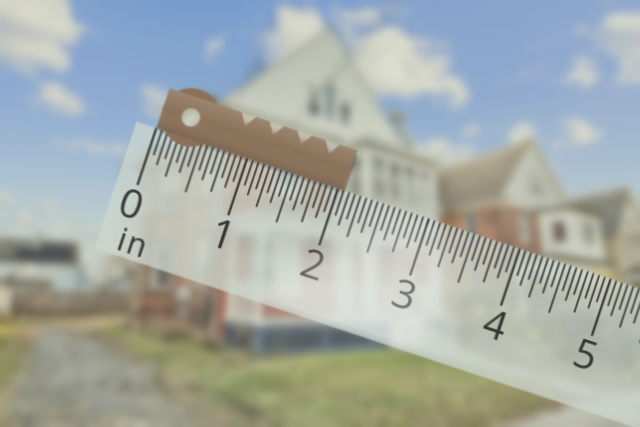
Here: 2.0625
